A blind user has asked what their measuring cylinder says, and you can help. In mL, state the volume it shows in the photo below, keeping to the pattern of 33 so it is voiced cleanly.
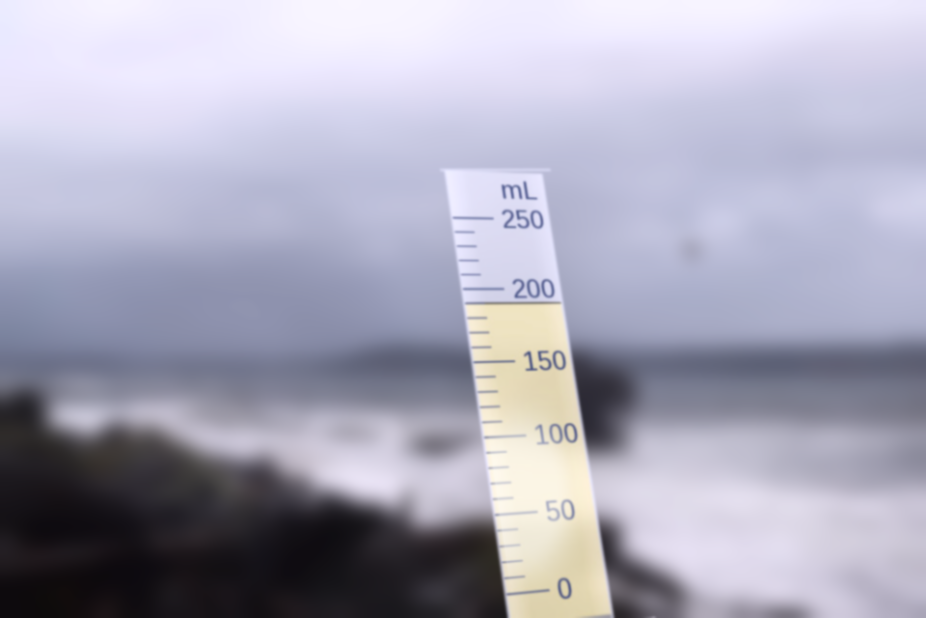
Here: 190
